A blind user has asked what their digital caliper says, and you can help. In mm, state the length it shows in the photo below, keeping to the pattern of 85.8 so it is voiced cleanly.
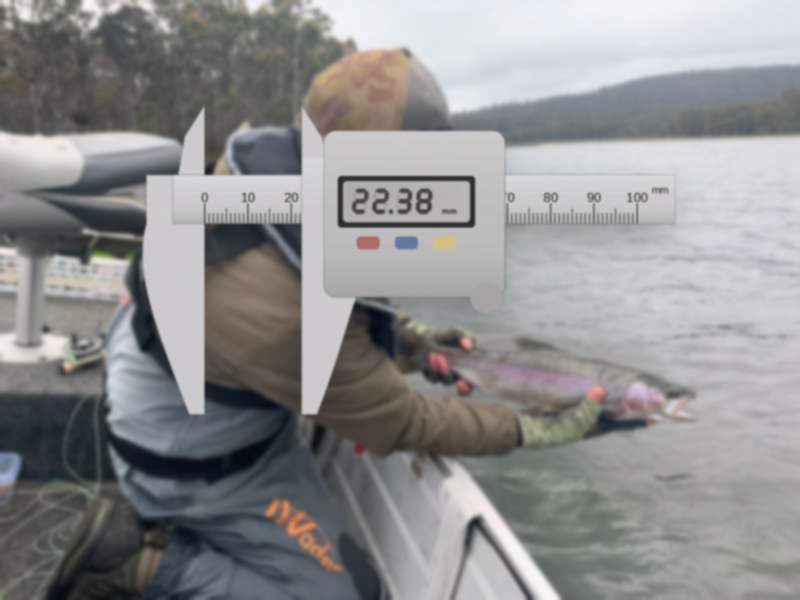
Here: 22.38
